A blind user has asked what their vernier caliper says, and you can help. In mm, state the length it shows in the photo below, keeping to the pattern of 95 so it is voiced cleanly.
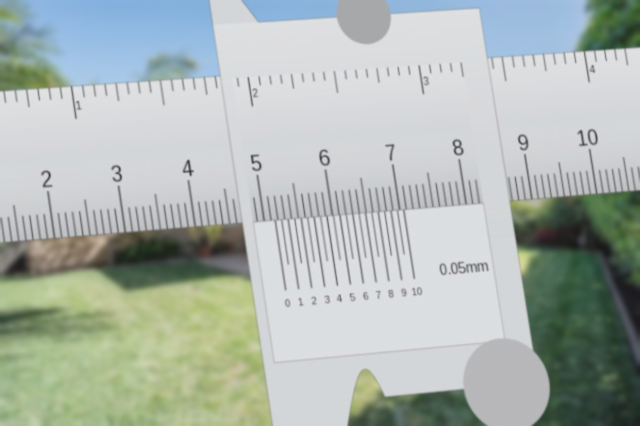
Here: 51.6
